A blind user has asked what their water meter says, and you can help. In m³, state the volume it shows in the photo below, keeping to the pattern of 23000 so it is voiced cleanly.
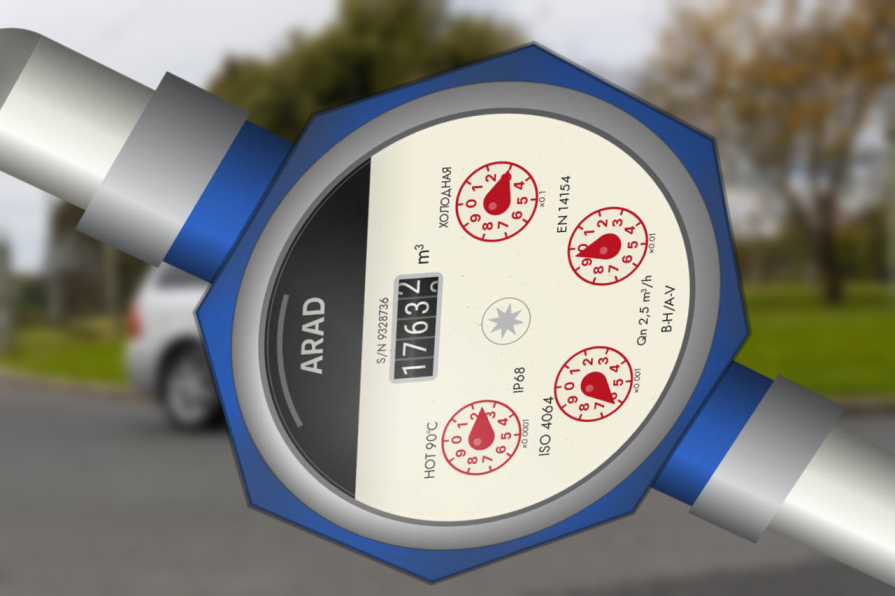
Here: 17632.2962
